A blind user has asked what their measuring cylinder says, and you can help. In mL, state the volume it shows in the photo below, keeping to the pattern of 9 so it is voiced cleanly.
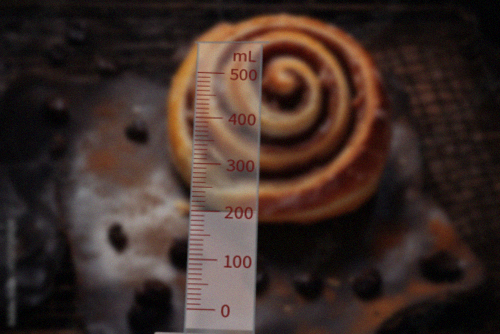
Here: 200
